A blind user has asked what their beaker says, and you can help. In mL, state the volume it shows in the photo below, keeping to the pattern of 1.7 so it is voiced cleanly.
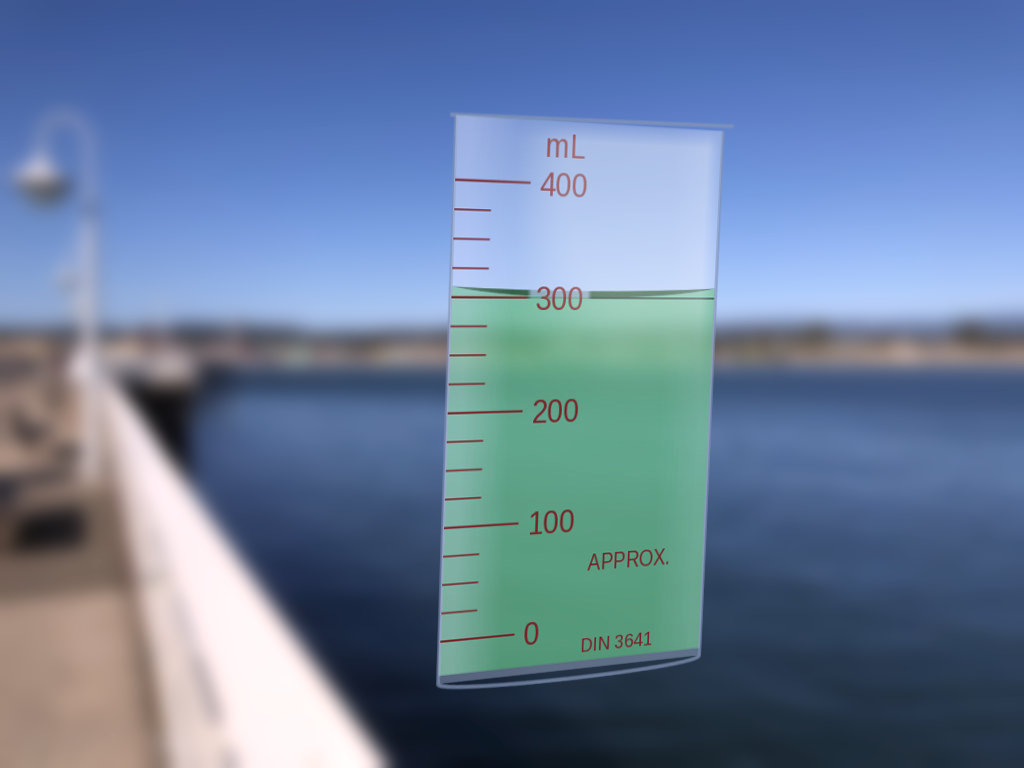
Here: 300
